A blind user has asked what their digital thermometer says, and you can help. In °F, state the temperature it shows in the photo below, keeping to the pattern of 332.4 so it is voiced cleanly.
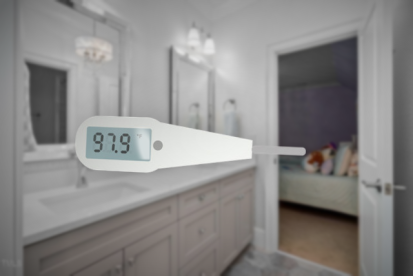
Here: 97.9
